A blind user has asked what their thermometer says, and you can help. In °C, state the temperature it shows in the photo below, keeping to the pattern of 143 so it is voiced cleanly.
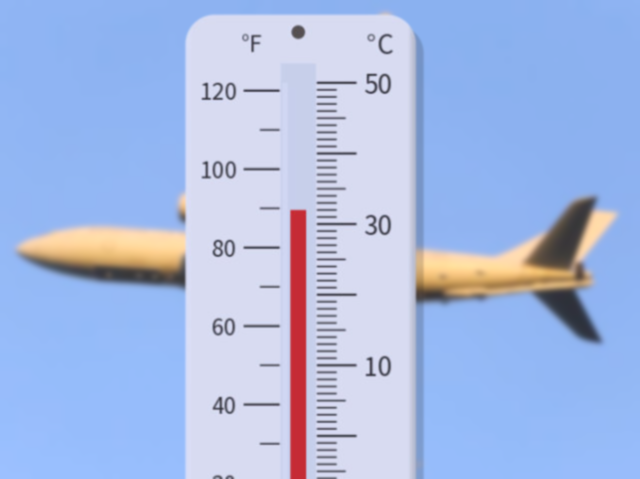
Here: 32
